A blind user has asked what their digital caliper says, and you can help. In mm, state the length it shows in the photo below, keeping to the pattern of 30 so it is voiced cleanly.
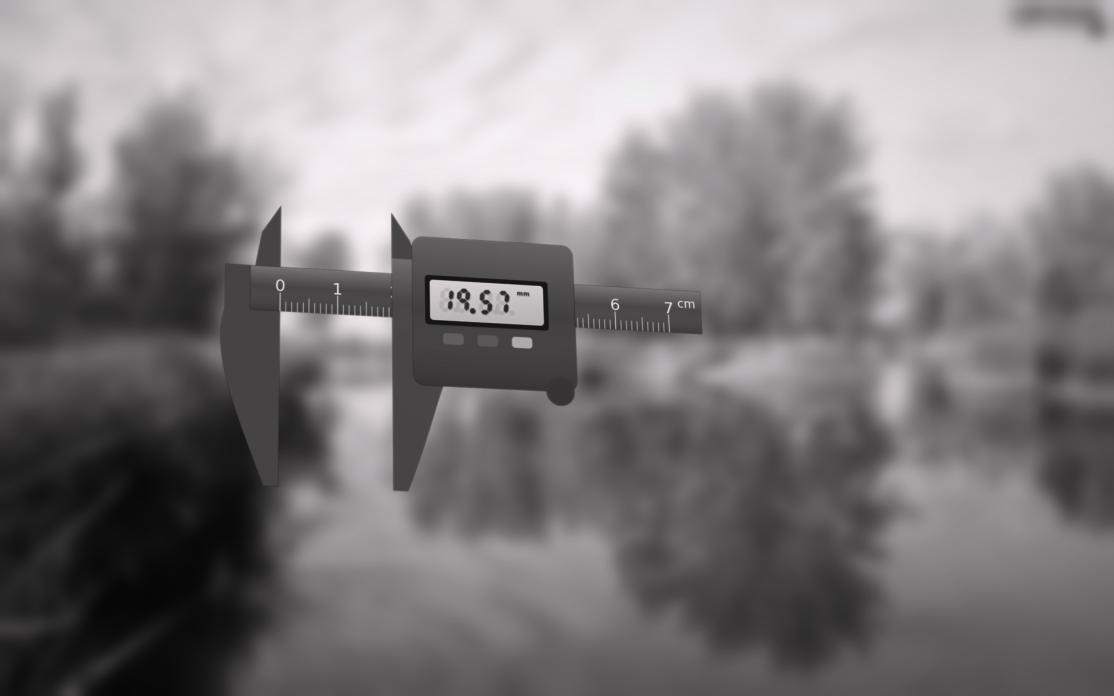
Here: 19.57
